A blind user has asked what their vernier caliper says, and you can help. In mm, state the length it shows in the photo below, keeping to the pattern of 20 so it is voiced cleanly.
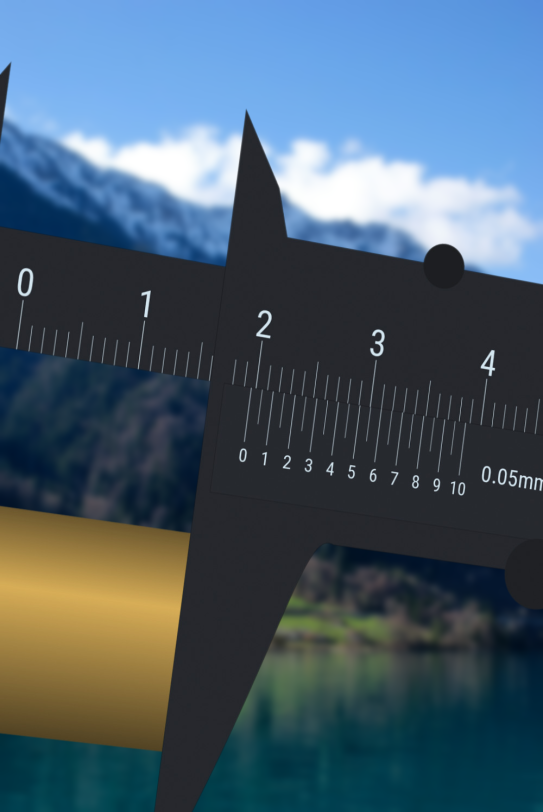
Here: 19.6
